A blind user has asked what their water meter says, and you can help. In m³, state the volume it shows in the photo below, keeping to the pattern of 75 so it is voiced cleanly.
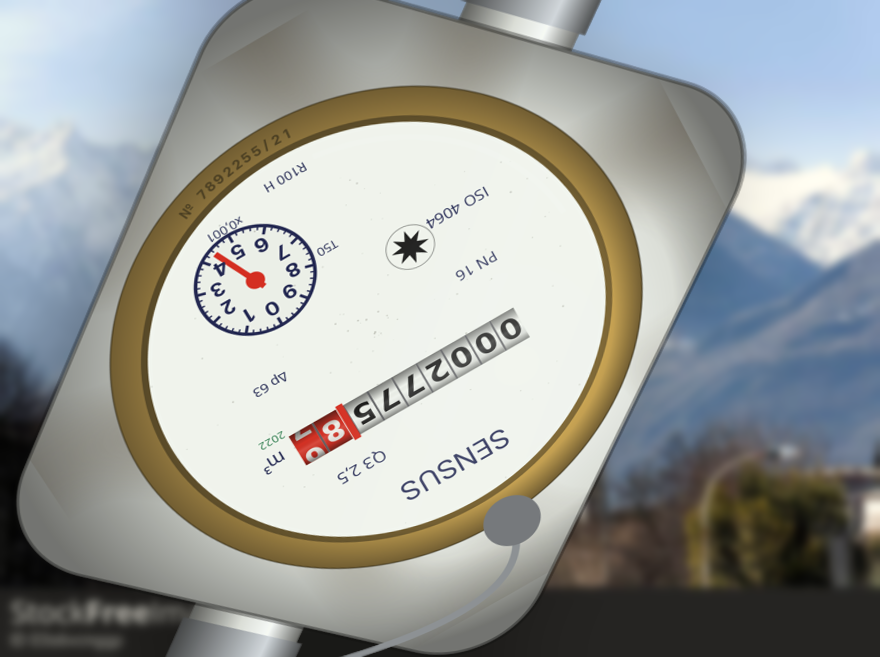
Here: 2775.864
